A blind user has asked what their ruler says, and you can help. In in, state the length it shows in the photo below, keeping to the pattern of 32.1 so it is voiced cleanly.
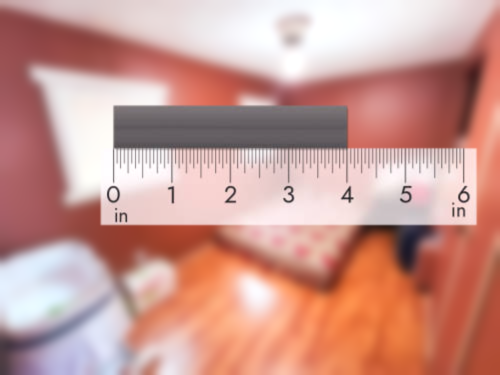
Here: 4
